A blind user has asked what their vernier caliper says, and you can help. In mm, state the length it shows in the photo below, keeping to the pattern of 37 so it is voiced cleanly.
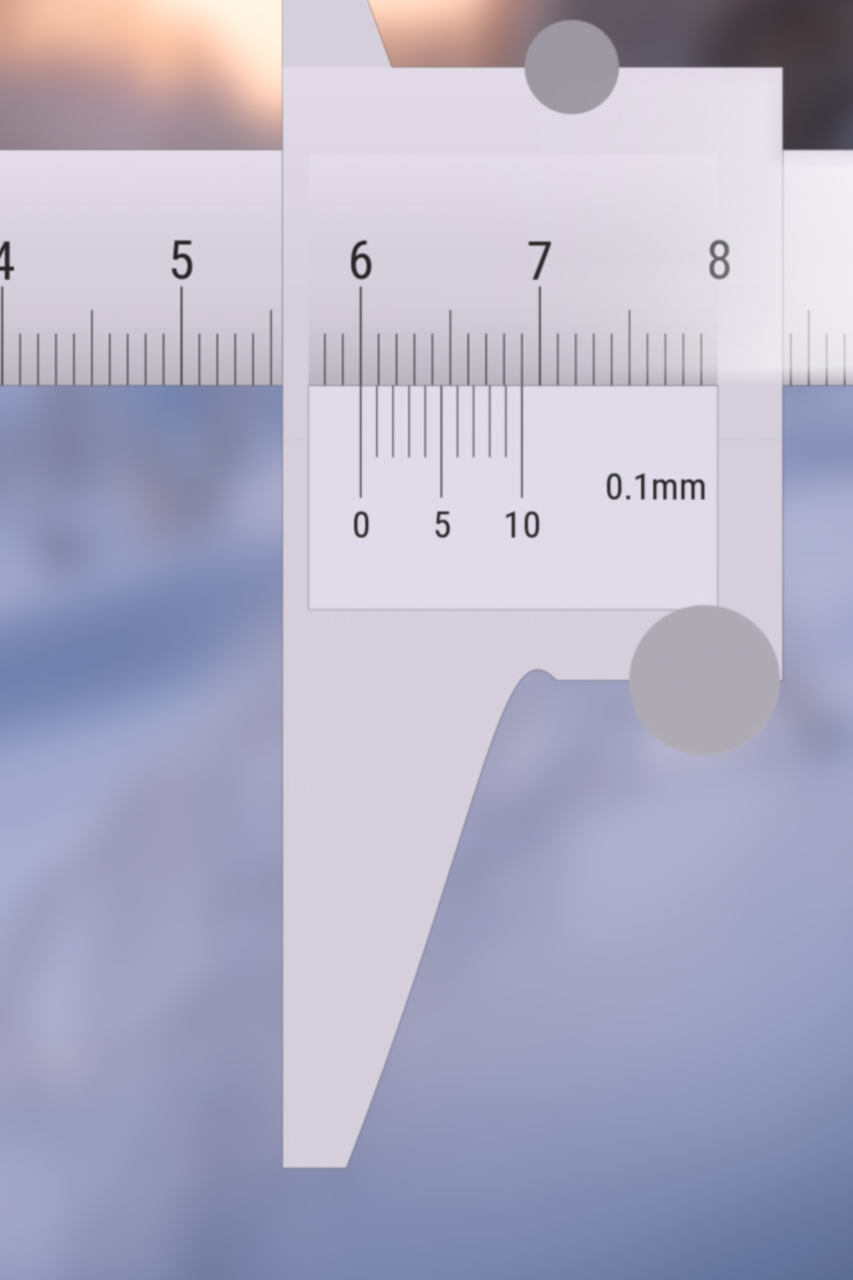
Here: 60.0
